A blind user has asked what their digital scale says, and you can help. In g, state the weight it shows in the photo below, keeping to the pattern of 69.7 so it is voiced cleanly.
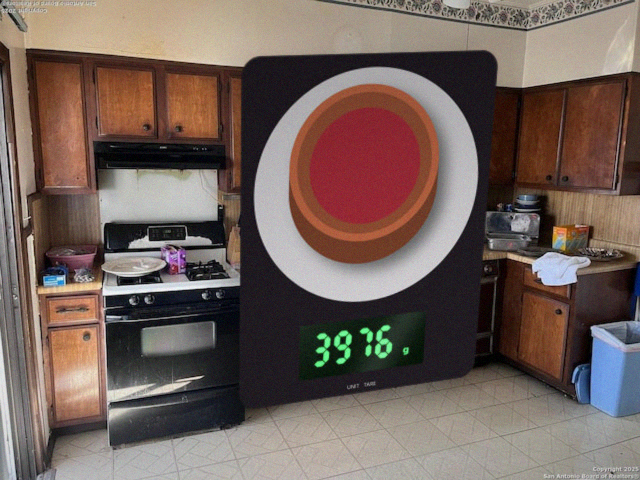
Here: 3976
